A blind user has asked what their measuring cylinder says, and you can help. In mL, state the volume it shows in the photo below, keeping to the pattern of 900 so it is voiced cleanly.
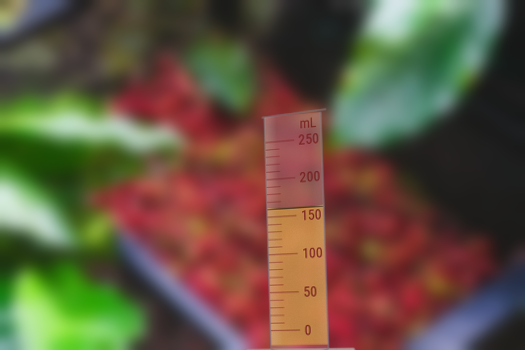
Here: 160
